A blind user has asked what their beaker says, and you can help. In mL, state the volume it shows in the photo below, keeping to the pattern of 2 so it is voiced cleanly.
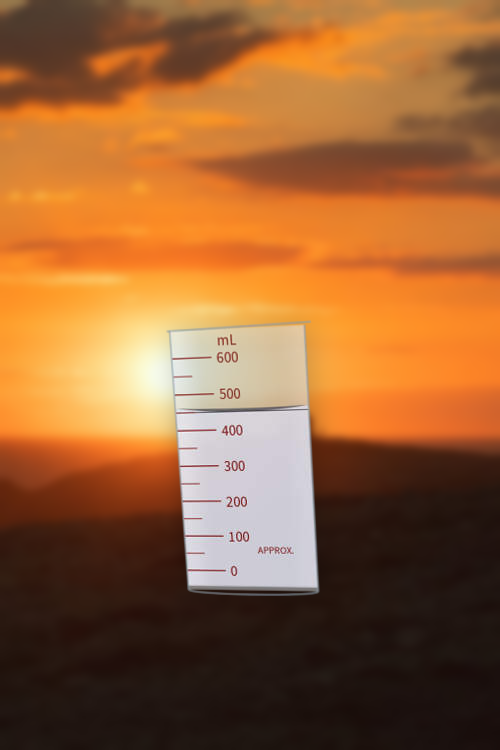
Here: 450
